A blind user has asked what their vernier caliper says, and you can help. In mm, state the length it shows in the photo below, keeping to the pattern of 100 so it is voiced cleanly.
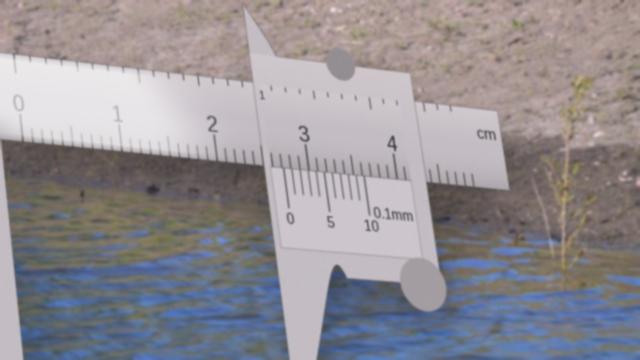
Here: 27.2
